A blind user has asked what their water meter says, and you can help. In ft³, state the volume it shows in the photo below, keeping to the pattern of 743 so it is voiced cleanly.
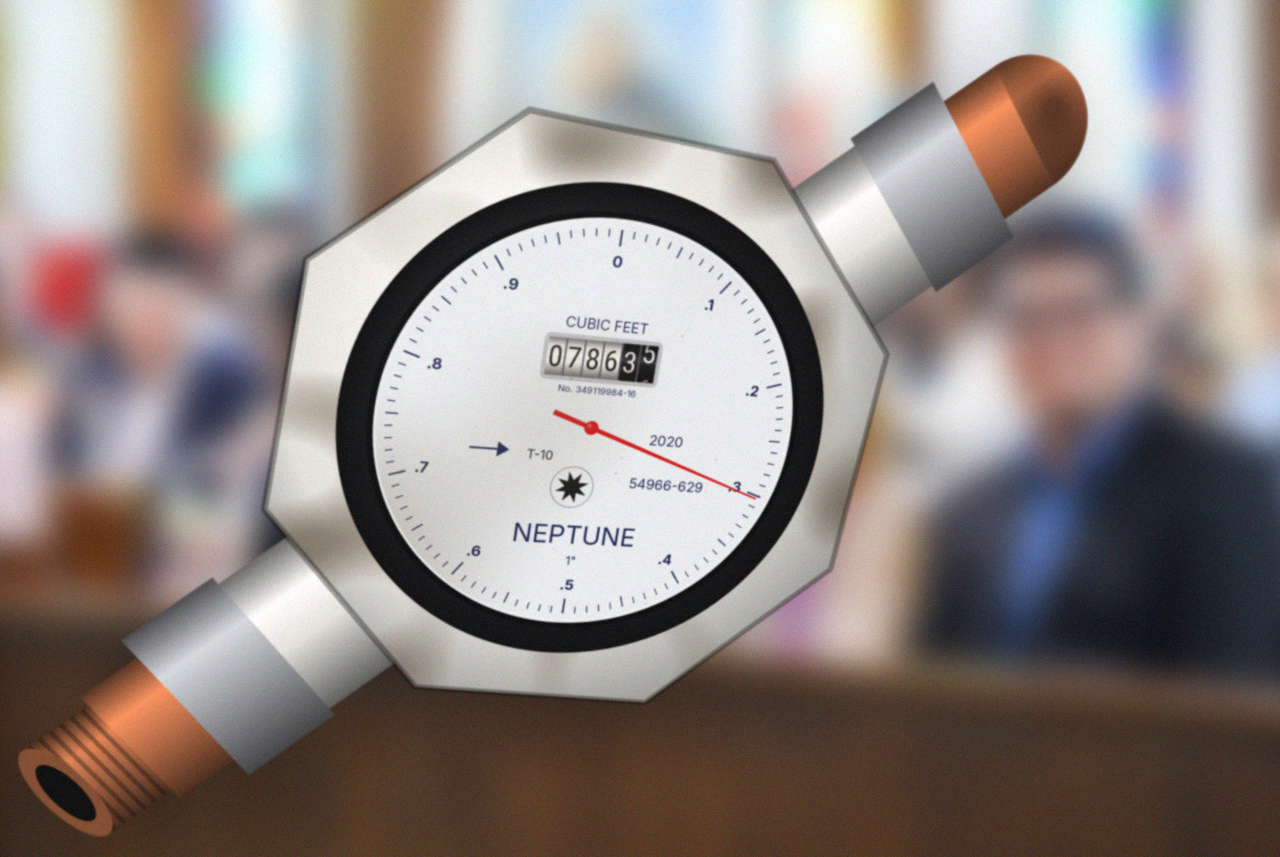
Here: 78635.30
